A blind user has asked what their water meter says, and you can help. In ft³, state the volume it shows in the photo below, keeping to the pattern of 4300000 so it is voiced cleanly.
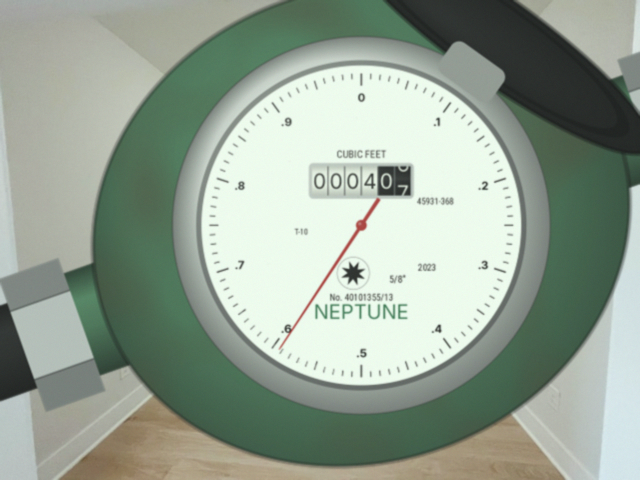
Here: 406.59
